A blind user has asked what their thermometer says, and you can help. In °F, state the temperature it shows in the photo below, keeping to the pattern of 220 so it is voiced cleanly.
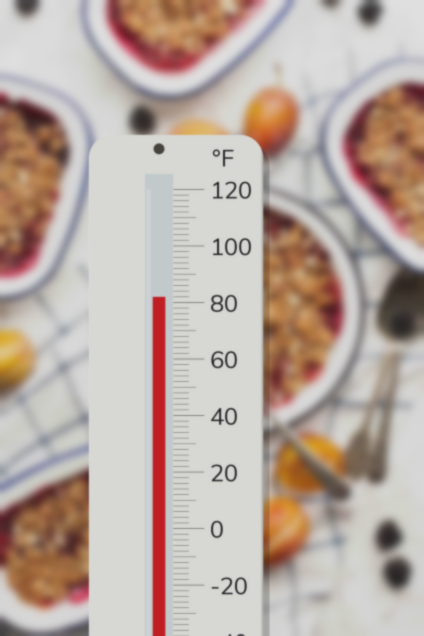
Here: 82
